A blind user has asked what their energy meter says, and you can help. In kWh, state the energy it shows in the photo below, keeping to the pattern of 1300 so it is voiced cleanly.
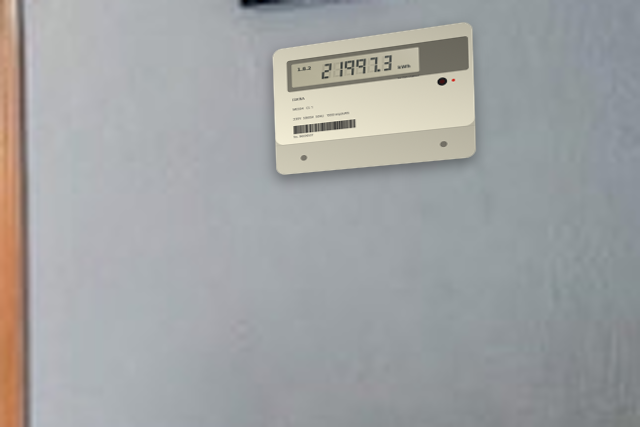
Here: 21997.3
